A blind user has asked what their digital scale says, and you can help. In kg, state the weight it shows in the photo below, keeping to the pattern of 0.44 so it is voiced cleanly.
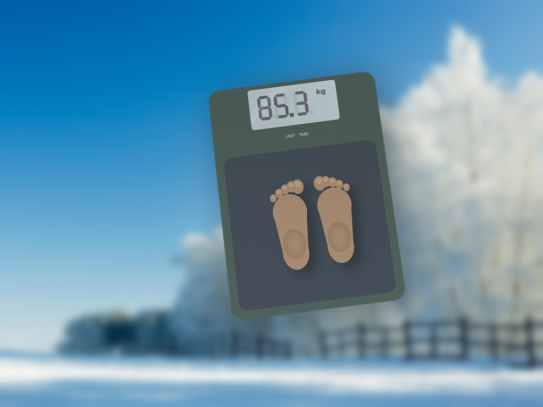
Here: 85.3
